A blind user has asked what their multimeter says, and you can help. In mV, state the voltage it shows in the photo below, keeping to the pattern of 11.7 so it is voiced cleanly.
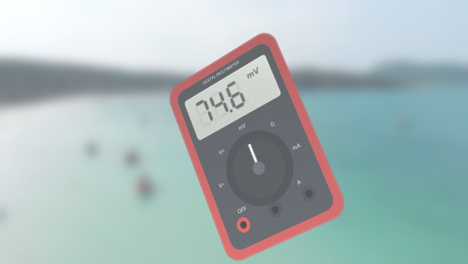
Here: 74.6
